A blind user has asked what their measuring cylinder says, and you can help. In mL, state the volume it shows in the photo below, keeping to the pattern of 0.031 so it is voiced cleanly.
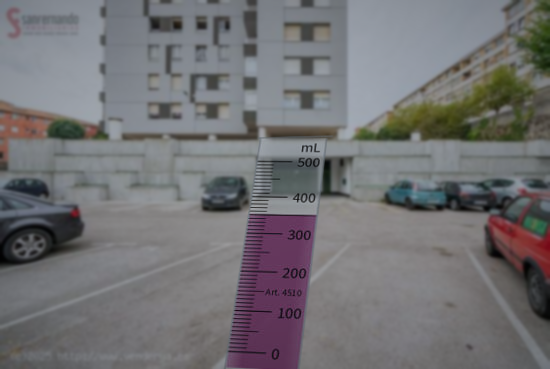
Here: 350
